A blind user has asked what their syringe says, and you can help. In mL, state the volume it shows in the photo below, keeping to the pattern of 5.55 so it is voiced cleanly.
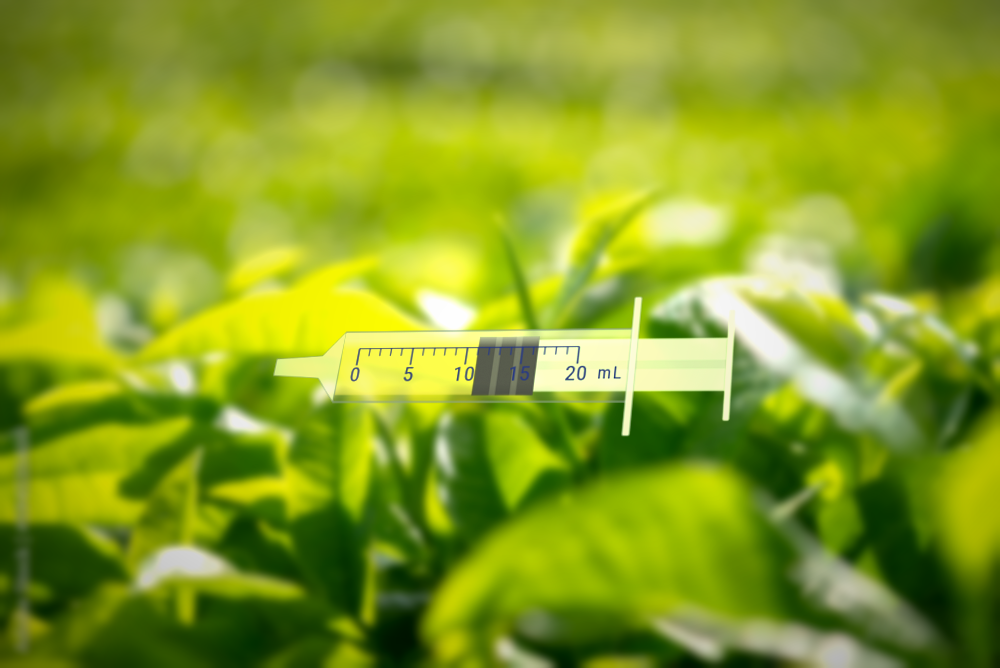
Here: 11
